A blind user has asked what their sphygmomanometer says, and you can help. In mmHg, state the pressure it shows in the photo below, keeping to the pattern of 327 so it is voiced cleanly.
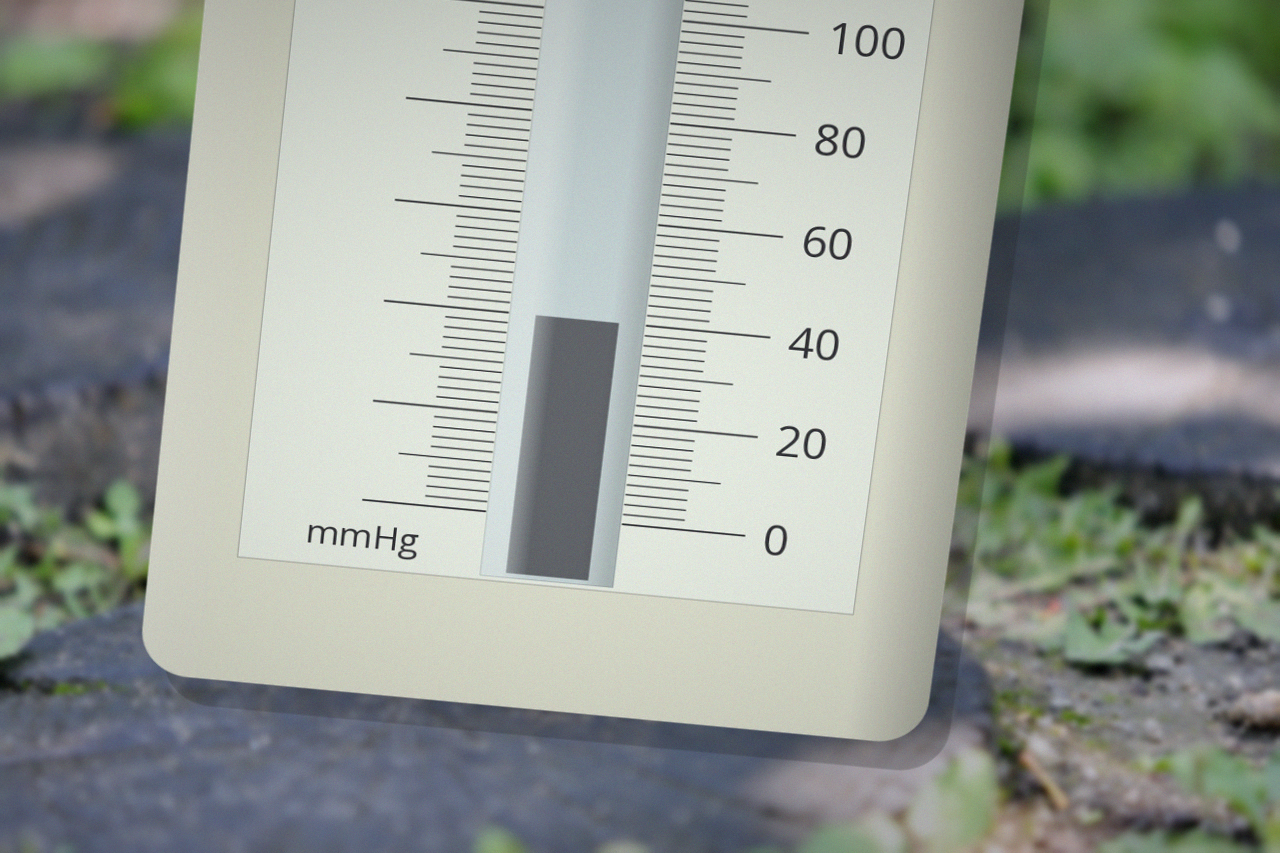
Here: 40
